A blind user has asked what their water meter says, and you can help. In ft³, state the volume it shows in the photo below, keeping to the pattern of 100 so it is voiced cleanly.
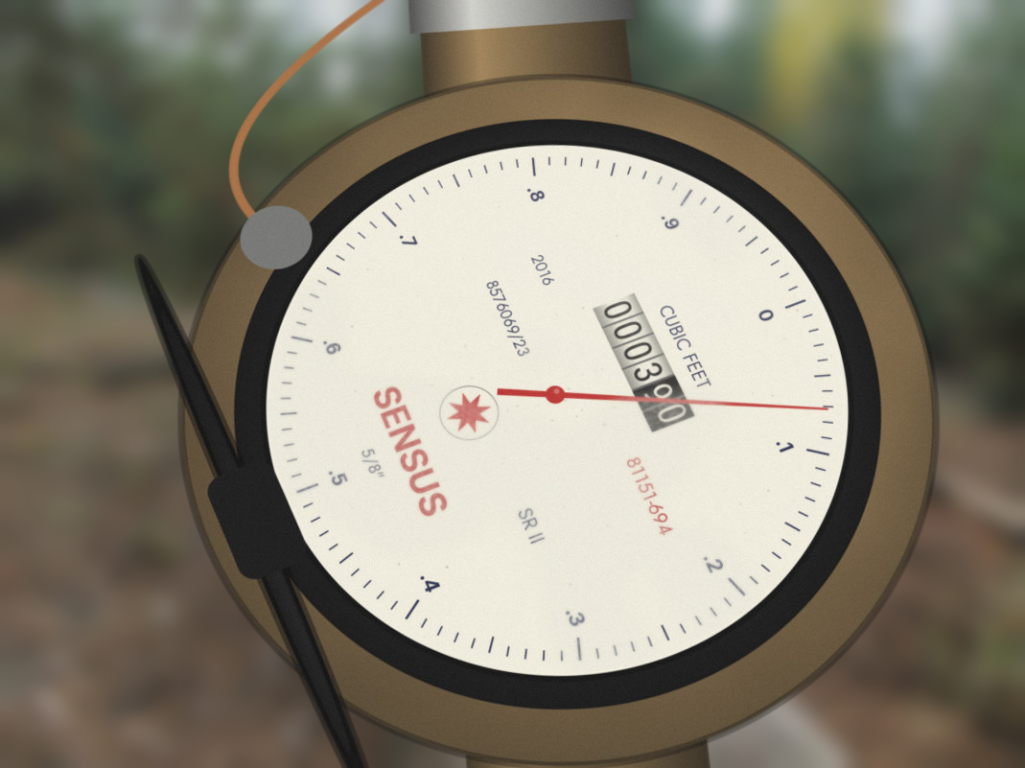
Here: 390.07
